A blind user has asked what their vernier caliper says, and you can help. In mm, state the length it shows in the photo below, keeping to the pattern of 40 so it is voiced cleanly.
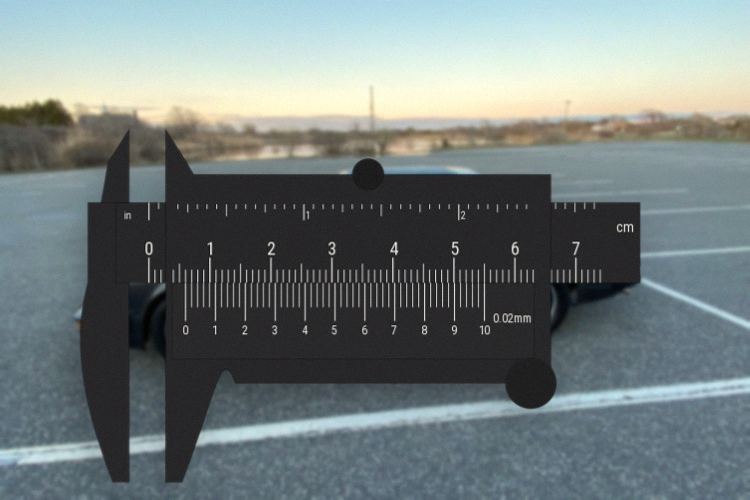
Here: 6.0
